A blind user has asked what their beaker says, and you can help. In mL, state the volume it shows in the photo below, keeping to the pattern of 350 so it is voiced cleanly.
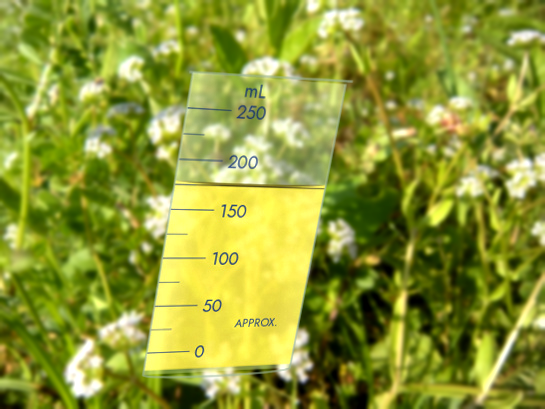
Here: 175
